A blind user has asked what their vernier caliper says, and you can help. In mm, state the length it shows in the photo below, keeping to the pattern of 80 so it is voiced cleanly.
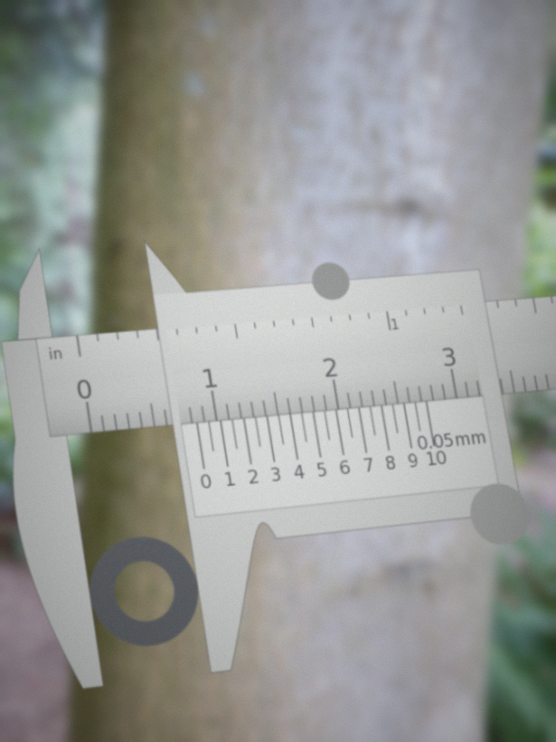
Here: 8.4
